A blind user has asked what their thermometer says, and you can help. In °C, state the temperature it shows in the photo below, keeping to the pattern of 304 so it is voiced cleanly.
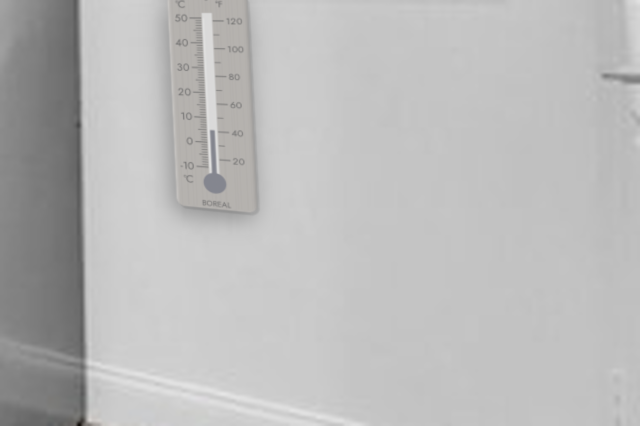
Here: 5
